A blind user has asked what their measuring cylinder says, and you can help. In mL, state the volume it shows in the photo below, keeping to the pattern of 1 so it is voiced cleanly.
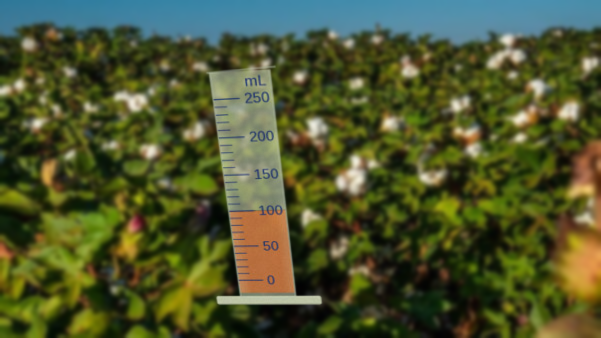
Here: 100
